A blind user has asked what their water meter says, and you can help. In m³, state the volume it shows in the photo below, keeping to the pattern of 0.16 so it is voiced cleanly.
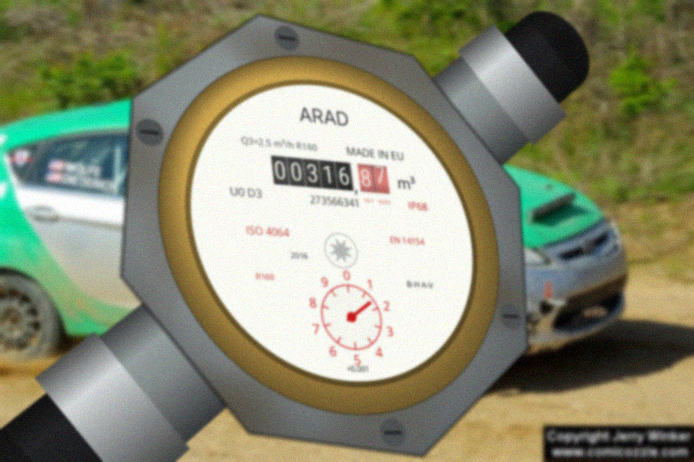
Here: 316.871
